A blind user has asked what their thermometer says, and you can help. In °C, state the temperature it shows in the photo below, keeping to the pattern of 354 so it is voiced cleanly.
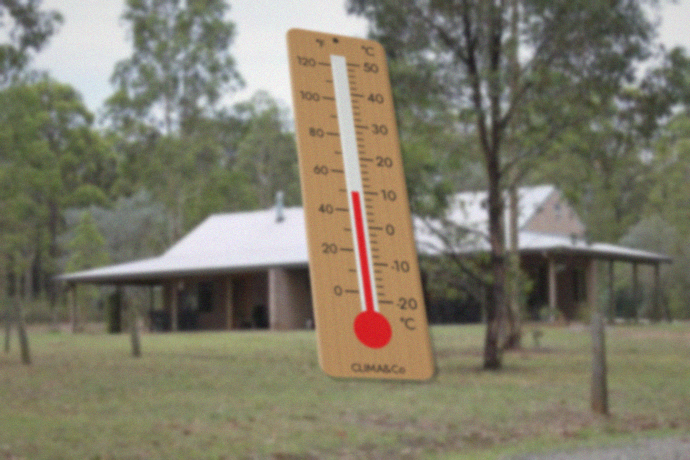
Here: 10
